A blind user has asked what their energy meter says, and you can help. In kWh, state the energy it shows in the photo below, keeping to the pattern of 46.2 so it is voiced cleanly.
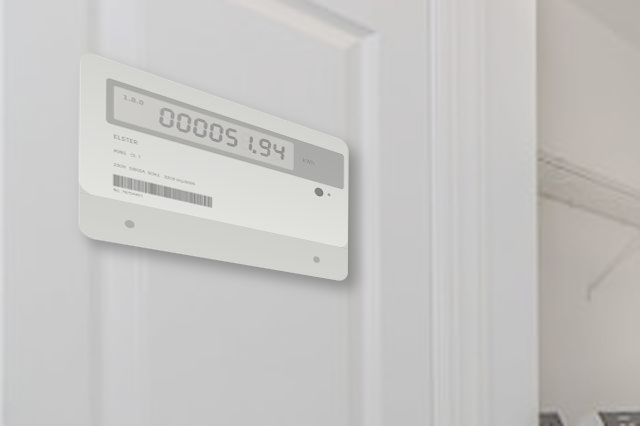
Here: 51.94
